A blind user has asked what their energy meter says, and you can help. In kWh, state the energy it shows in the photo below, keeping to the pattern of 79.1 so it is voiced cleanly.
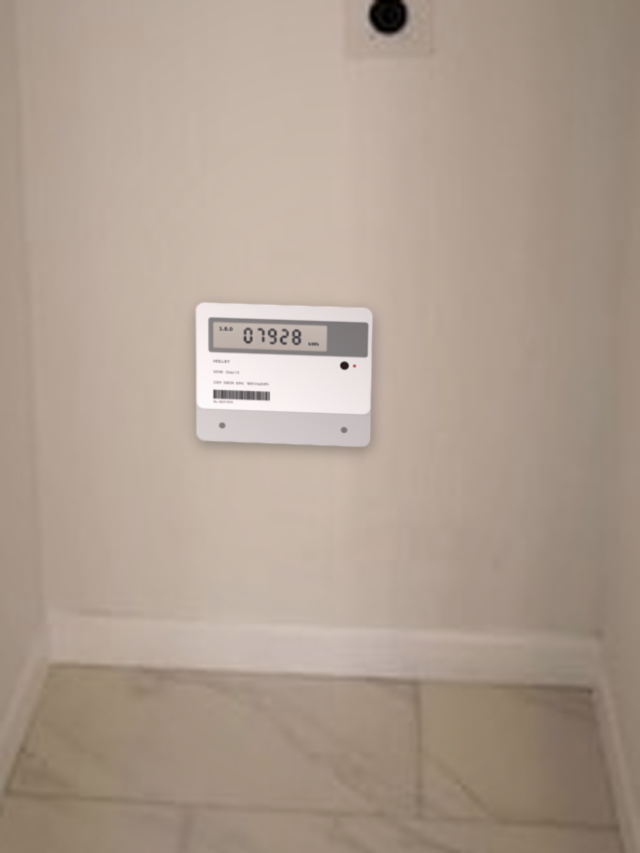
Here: 7928
